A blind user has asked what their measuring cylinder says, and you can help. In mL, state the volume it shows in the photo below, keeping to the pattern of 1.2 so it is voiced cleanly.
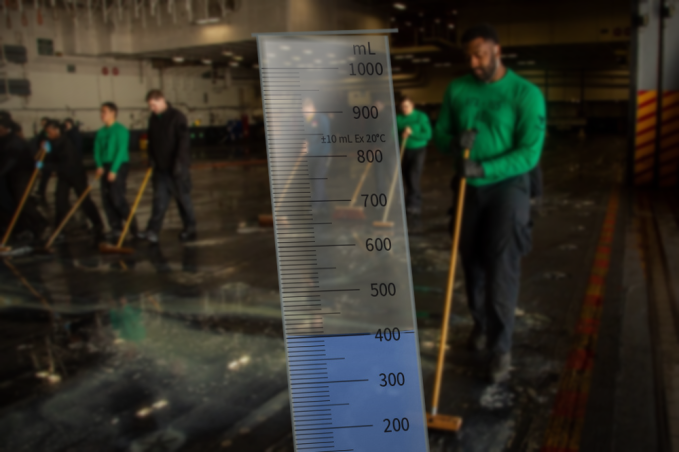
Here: 400
